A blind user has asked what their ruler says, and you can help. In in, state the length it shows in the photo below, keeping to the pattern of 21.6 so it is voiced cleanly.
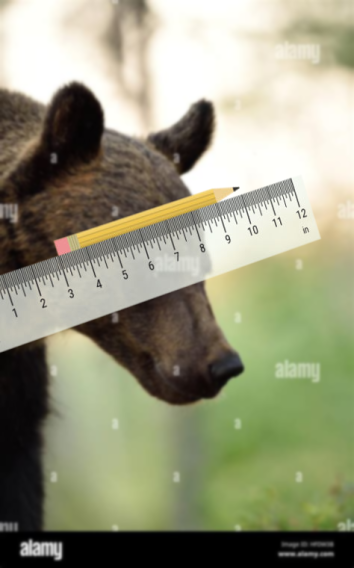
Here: 7
